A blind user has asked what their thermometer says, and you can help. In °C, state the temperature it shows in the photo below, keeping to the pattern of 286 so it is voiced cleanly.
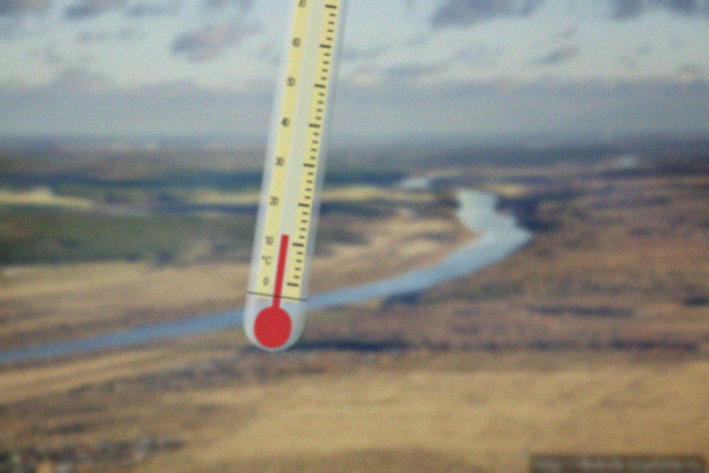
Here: 12
